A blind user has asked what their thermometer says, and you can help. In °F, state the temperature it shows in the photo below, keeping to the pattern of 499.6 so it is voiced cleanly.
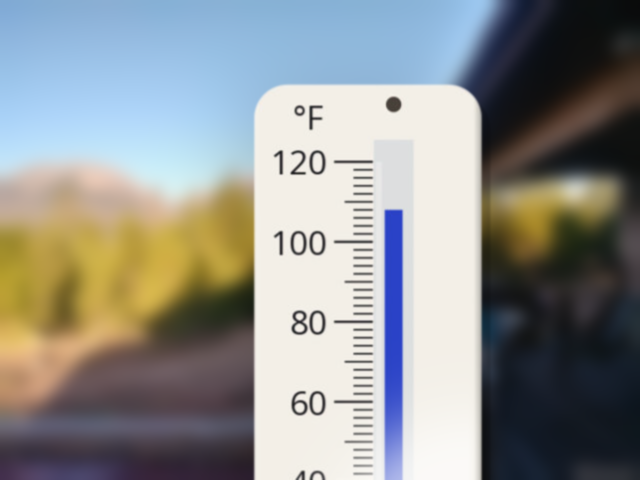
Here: 108
